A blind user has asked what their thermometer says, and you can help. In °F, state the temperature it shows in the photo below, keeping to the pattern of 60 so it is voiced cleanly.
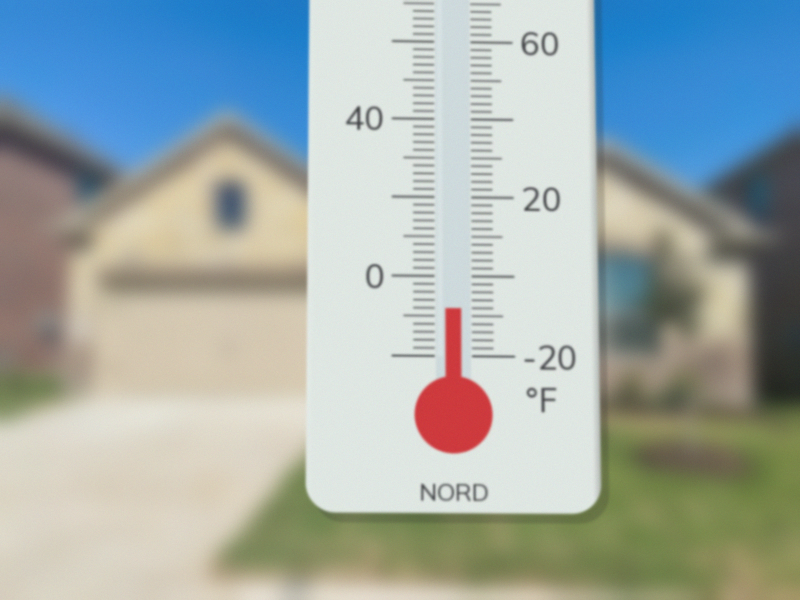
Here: -8
